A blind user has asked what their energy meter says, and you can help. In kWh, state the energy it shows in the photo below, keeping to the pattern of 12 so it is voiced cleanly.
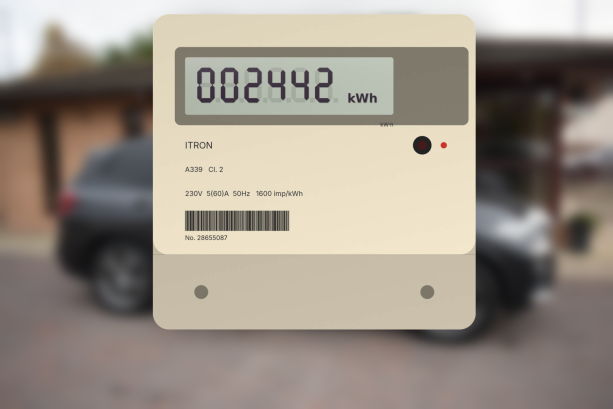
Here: 2442
